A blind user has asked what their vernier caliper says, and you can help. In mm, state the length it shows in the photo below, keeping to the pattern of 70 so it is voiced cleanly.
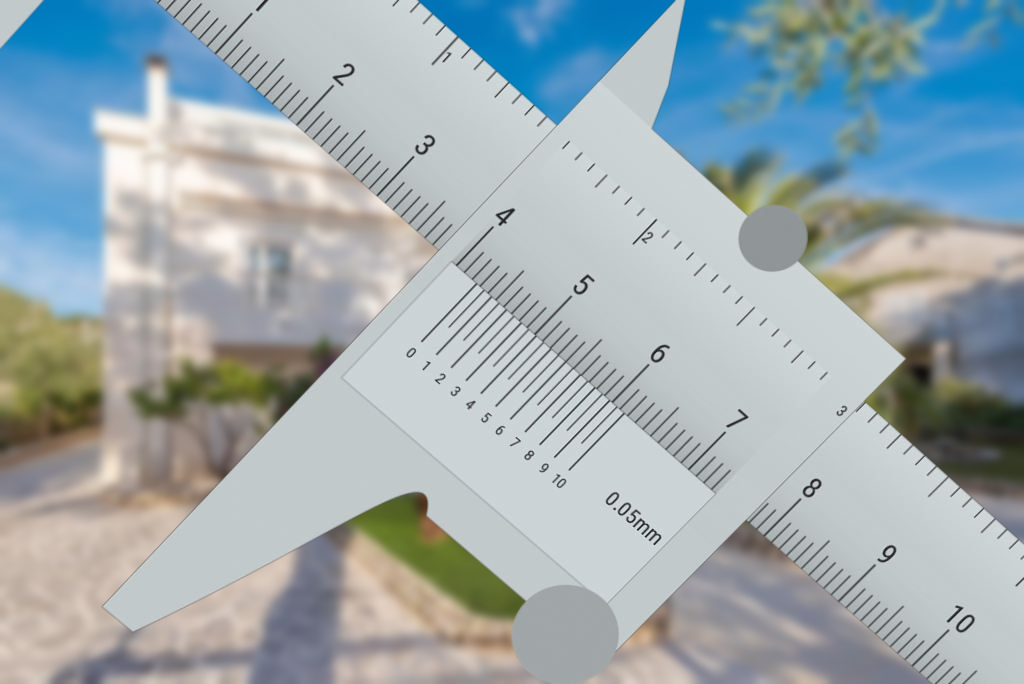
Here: 42.6
